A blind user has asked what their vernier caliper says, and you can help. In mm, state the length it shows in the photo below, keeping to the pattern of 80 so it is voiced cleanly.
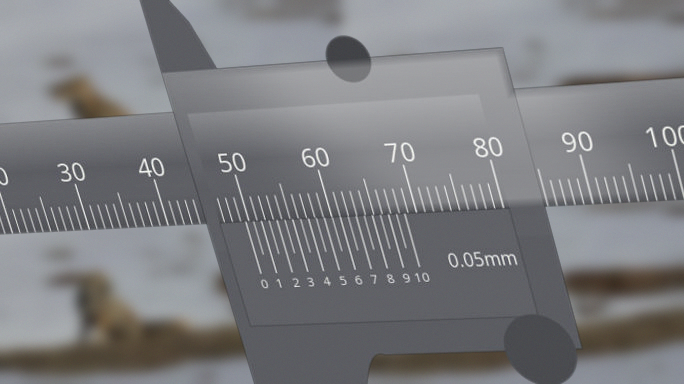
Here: 49.6
